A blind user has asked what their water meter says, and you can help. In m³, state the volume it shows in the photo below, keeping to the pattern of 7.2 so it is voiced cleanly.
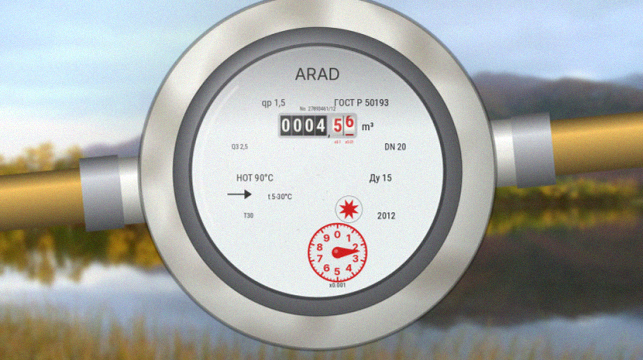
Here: 4.562
